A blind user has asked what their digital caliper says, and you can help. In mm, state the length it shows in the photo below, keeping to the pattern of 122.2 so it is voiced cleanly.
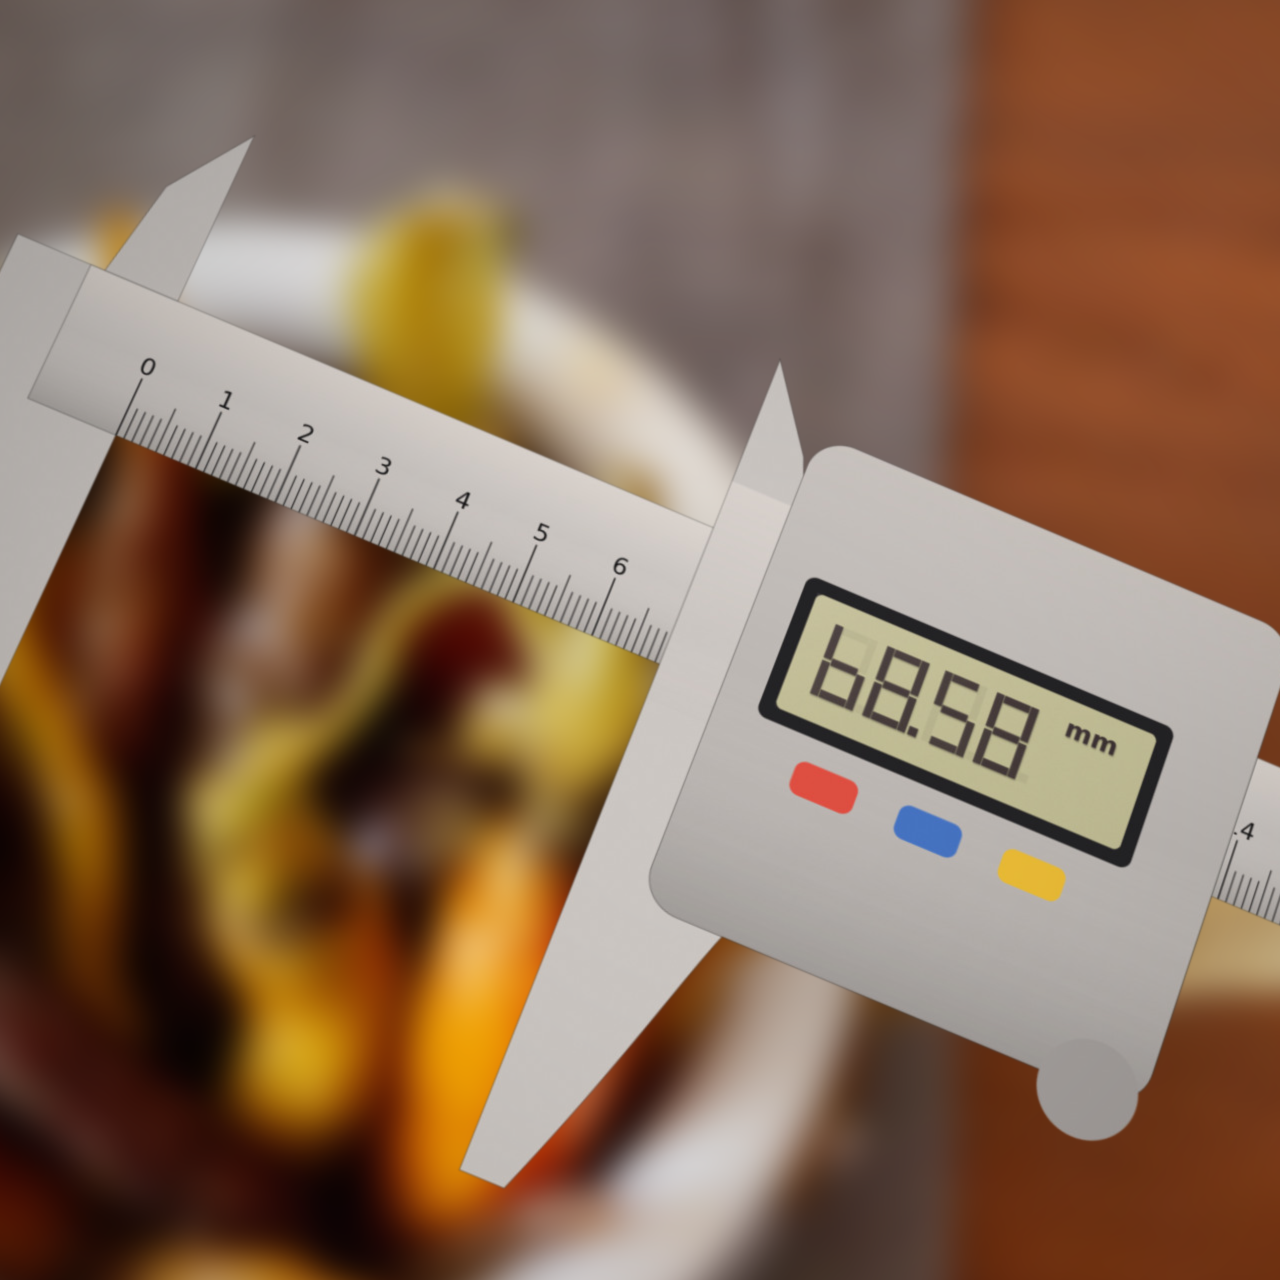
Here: 68.58
